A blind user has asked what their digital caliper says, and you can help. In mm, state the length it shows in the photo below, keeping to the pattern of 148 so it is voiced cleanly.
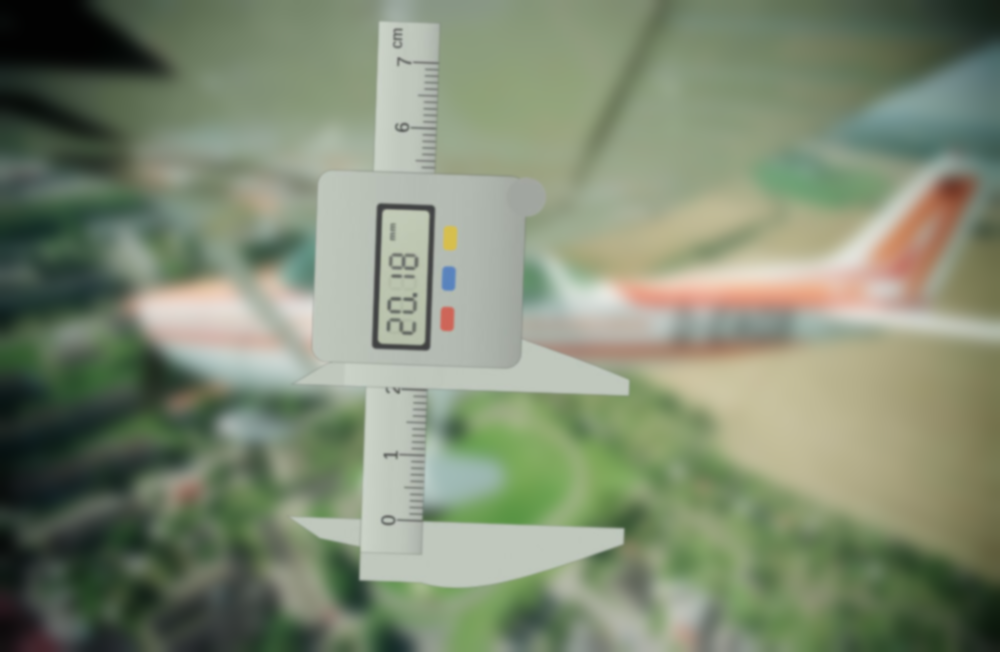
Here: 20.18
